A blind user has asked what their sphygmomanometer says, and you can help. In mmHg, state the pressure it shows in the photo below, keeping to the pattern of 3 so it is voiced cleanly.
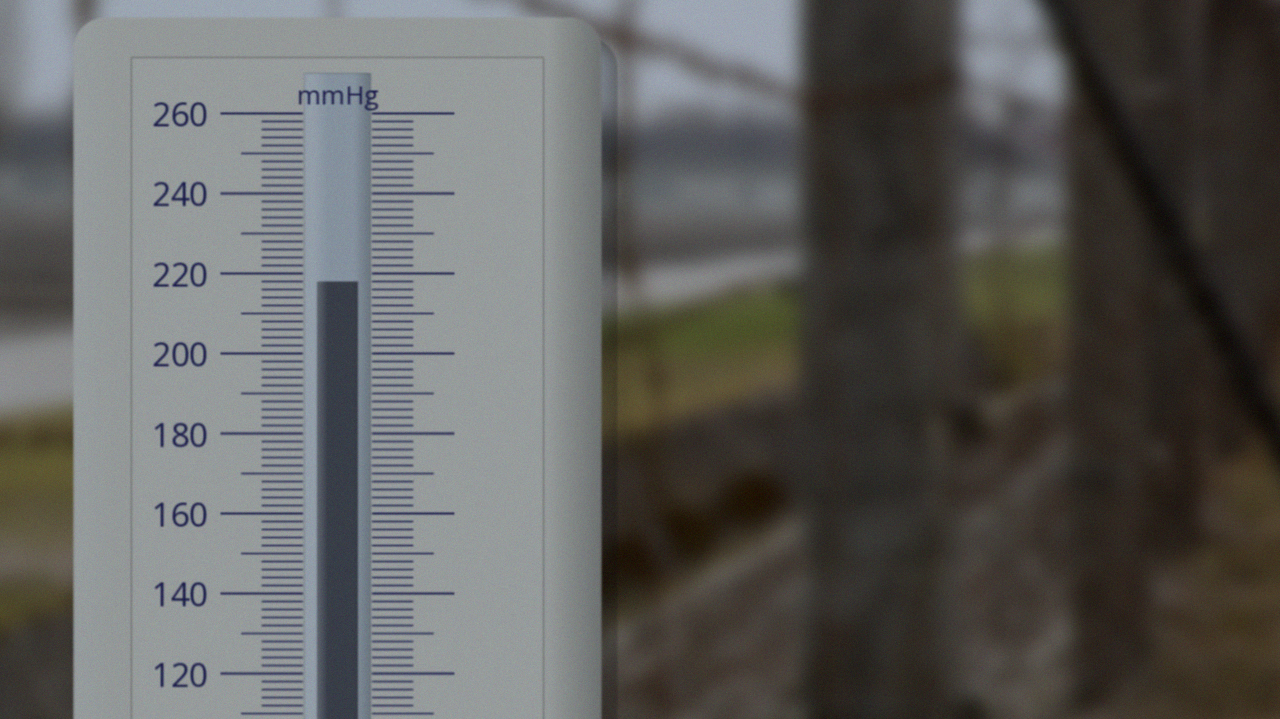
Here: 218
